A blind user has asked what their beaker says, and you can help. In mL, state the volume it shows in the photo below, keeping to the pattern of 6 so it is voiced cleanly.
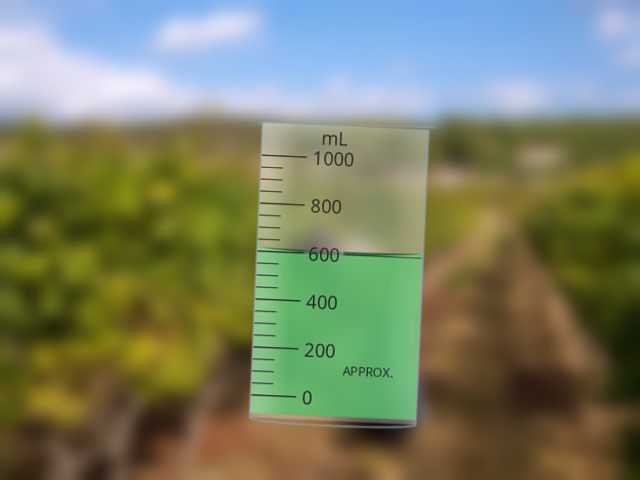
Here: 600
